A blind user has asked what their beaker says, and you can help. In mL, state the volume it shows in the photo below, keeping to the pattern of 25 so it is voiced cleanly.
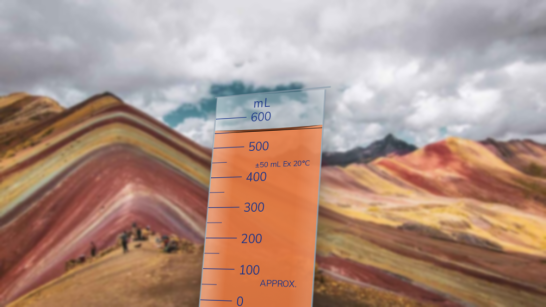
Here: 550
